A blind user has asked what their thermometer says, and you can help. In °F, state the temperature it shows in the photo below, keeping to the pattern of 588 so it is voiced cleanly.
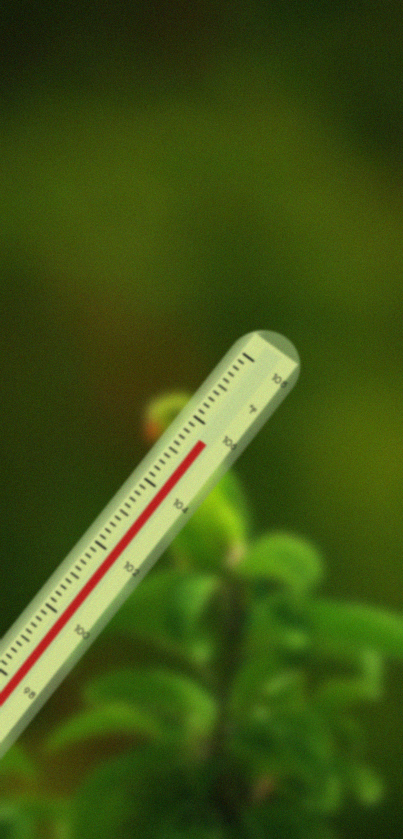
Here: 105.6
